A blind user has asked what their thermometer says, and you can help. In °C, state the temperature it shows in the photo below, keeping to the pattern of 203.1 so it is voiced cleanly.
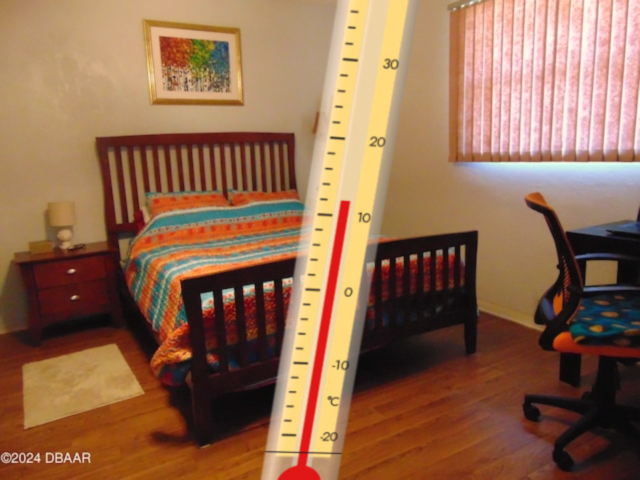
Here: 12
